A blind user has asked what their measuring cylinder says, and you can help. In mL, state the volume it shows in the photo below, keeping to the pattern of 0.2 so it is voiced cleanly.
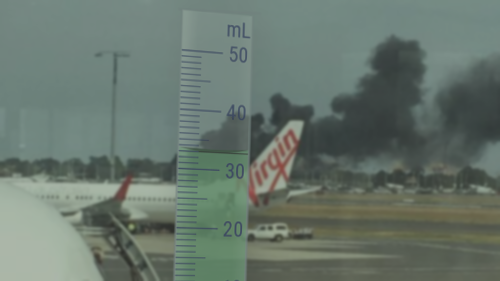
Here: 33
